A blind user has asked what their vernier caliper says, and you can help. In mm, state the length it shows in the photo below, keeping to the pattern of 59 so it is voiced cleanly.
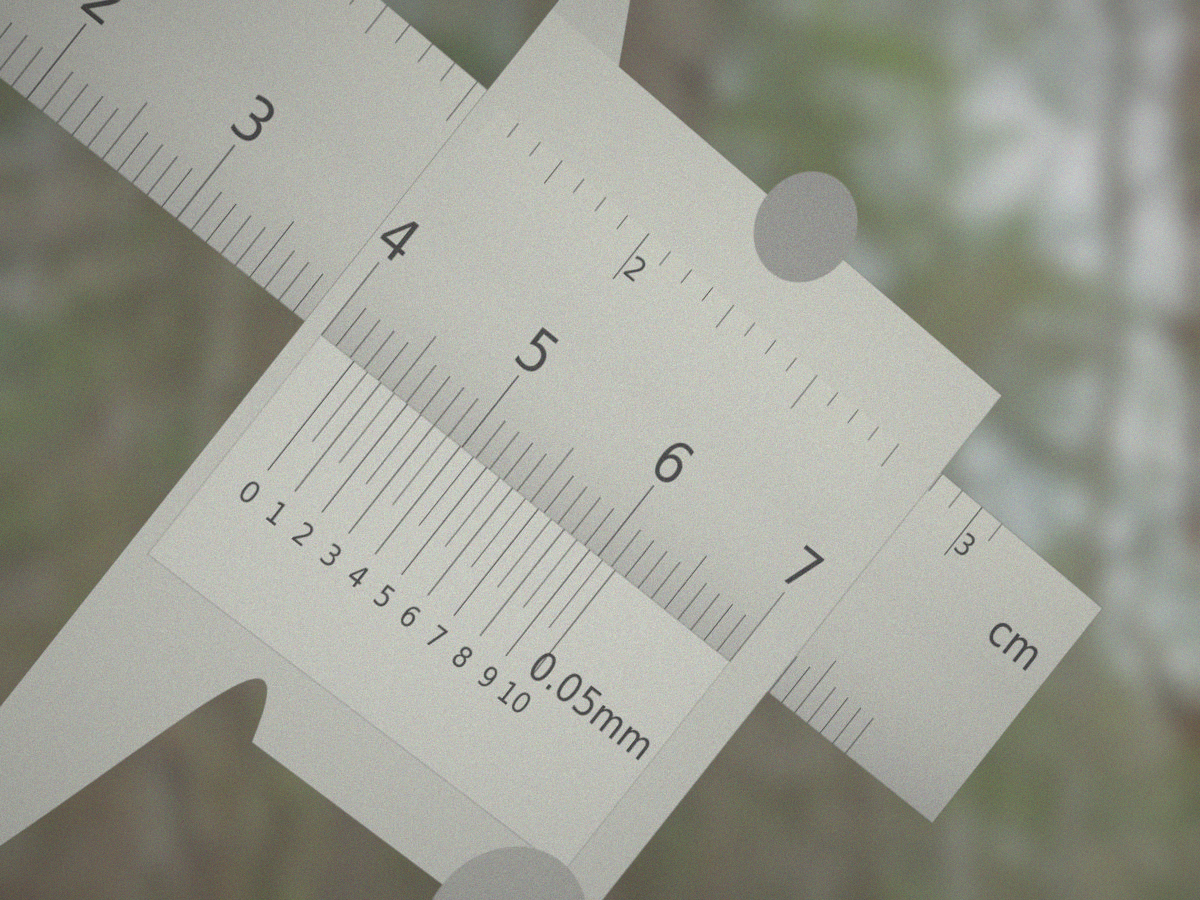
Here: 42.3
